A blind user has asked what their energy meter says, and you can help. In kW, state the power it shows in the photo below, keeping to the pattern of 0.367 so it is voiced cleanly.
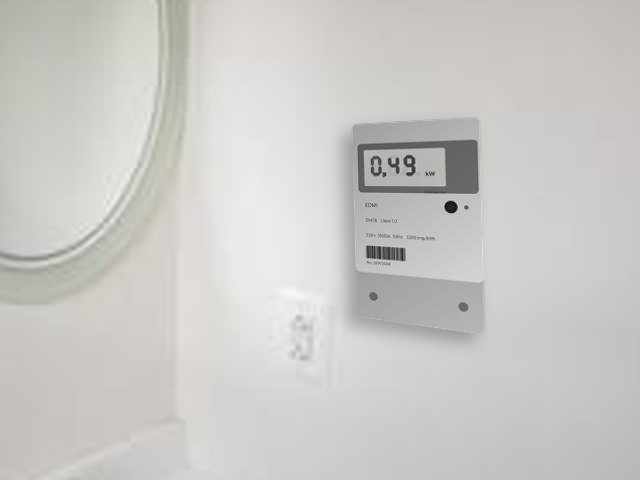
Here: 0.49
